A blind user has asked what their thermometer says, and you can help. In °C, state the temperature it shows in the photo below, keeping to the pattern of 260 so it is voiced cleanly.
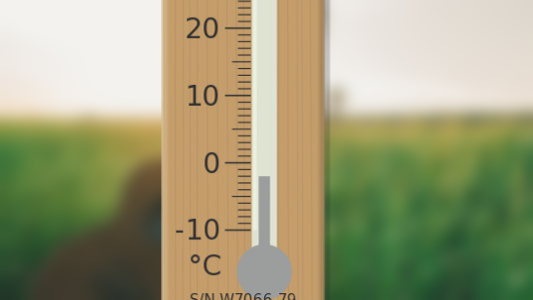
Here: -2
